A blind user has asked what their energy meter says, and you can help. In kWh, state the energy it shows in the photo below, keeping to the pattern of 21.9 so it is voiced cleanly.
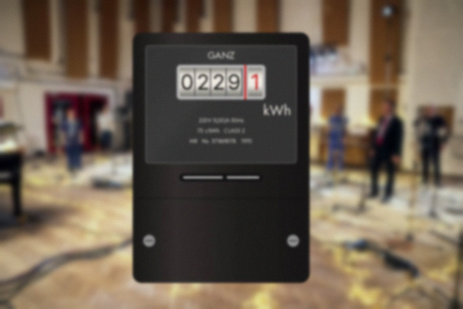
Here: 229.1
